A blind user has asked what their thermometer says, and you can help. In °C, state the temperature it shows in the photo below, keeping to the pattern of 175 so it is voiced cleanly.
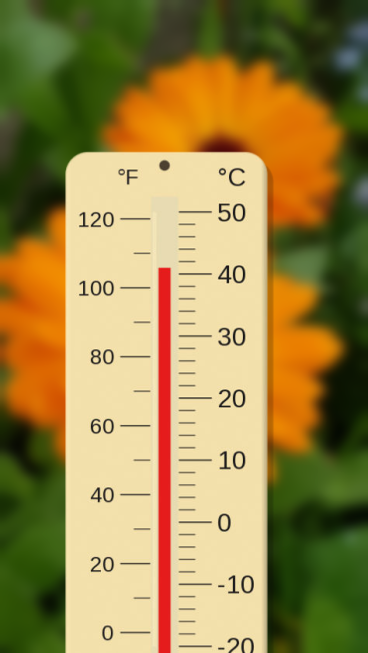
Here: 41
